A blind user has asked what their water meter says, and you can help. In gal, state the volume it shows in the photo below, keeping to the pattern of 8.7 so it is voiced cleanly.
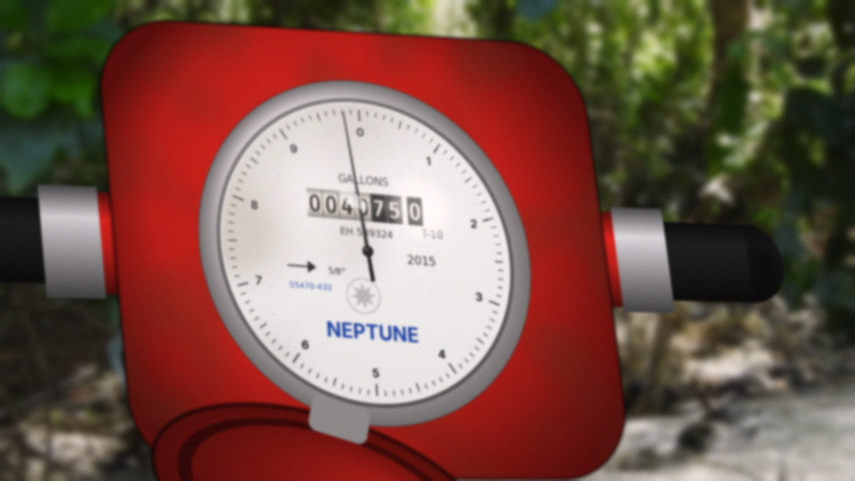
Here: 40749.8
